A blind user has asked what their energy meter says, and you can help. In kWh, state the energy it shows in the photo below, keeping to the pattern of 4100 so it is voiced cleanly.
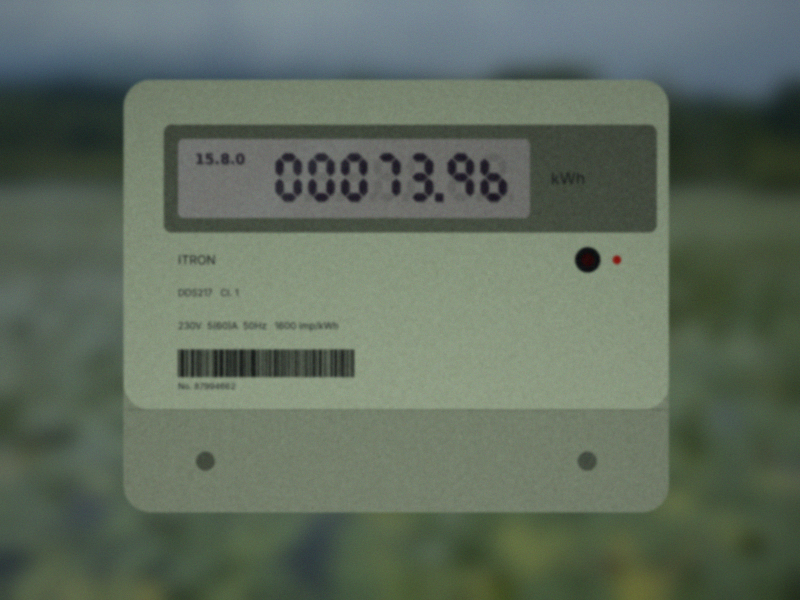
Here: 73.96
